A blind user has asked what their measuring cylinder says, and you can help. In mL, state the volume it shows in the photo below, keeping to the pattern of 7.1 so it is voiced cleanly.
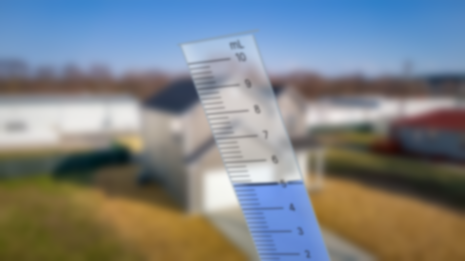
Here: 5
